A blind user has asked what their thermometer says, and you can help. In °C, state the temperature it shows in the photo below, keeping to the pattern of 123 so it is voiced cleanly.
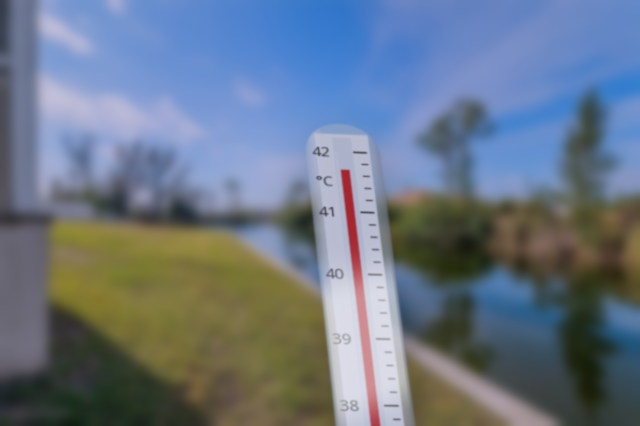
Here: 41.7
